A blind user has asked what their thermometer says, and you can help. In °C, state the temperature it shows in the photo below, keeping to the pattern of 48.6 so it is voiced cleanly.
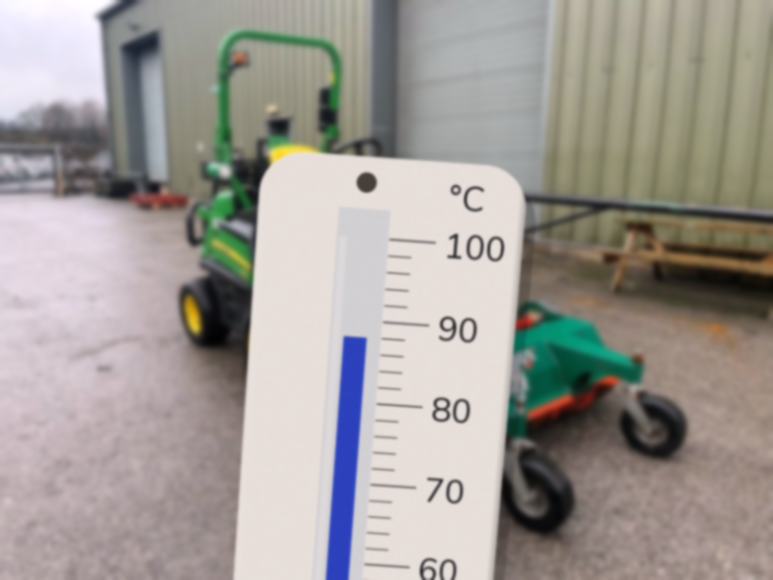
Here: 88
